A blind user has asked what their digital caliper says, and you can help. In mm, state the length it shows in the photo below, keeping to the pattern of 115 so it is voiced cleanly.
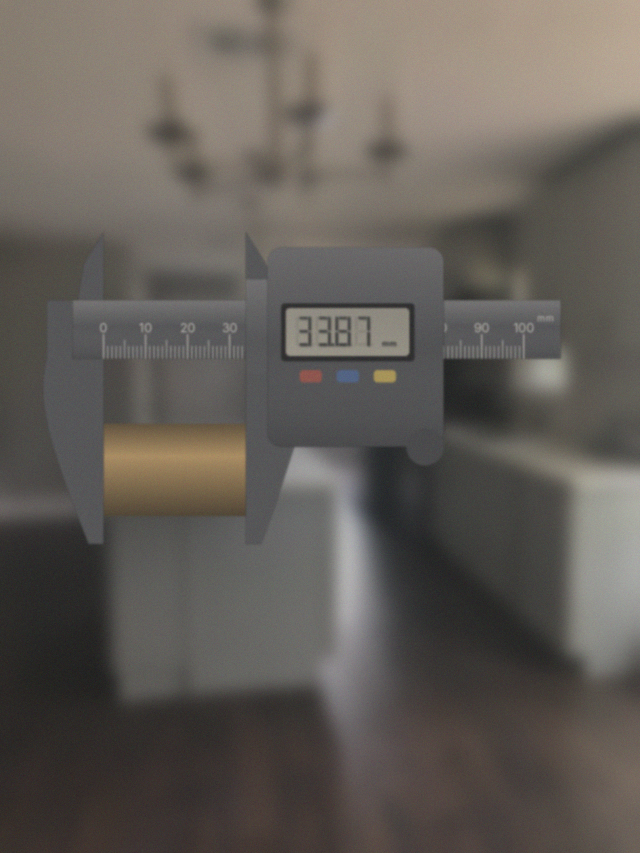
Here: 33.87
